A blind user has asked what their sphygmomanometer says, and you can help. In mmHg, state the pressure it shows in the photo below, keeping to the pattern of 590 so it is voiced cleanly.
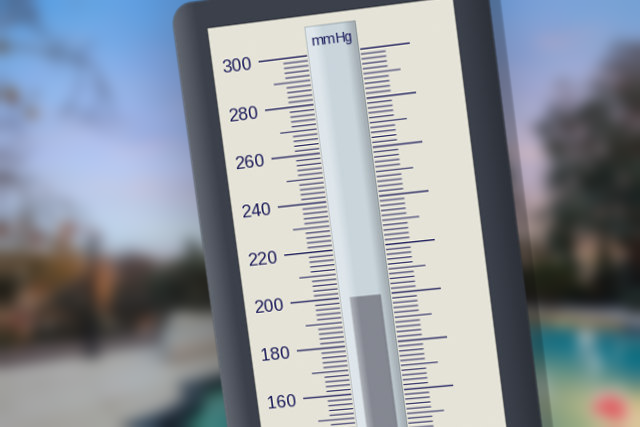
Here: 200
